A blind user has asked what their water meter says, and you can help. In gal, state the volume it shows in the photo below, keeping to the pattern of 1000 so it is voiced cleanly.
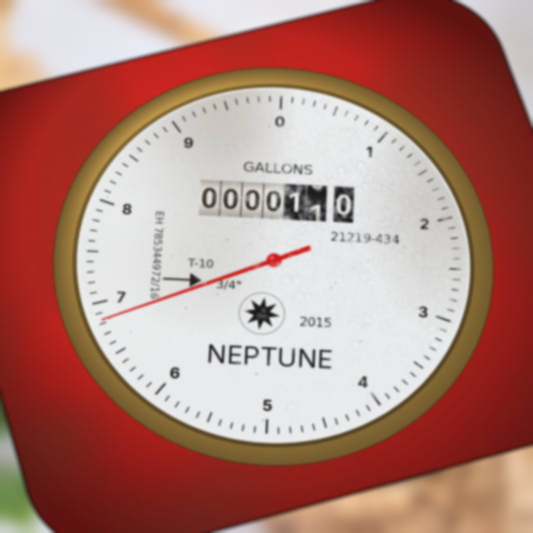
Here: 106.8
